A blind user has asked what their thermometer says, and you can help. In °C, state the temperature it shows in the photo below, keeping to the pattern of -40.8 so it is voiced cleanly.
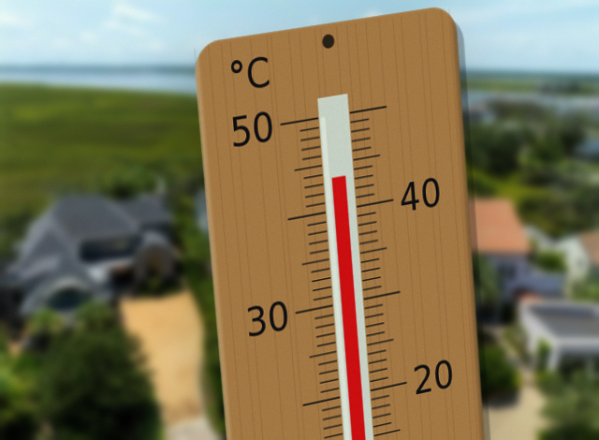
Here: 43.5
